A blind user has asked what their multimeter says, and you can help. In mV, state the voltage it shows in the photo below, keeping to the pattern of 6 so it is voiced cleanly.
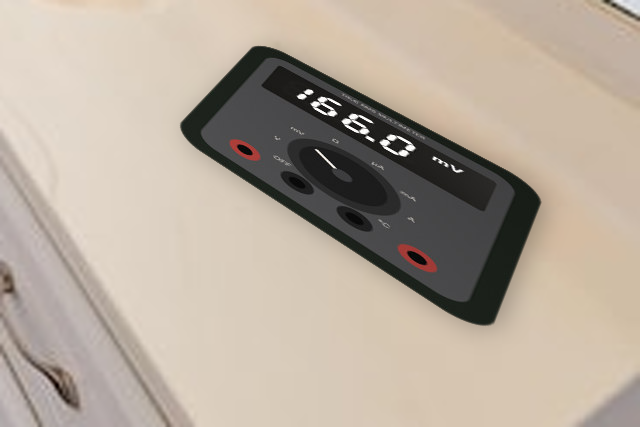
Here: 166.0
